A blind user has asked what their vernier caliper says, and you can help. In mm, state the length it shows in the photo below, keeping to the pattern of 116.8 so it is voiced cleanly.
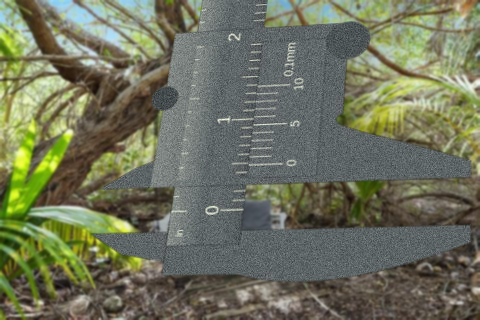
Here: 4.8
